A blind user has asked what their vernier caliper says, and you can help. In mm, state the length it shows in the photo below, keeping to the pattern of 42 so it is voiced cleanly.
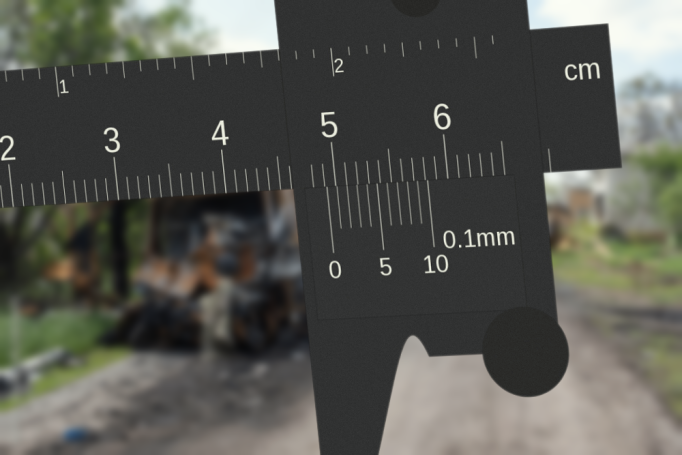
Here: 49.2
